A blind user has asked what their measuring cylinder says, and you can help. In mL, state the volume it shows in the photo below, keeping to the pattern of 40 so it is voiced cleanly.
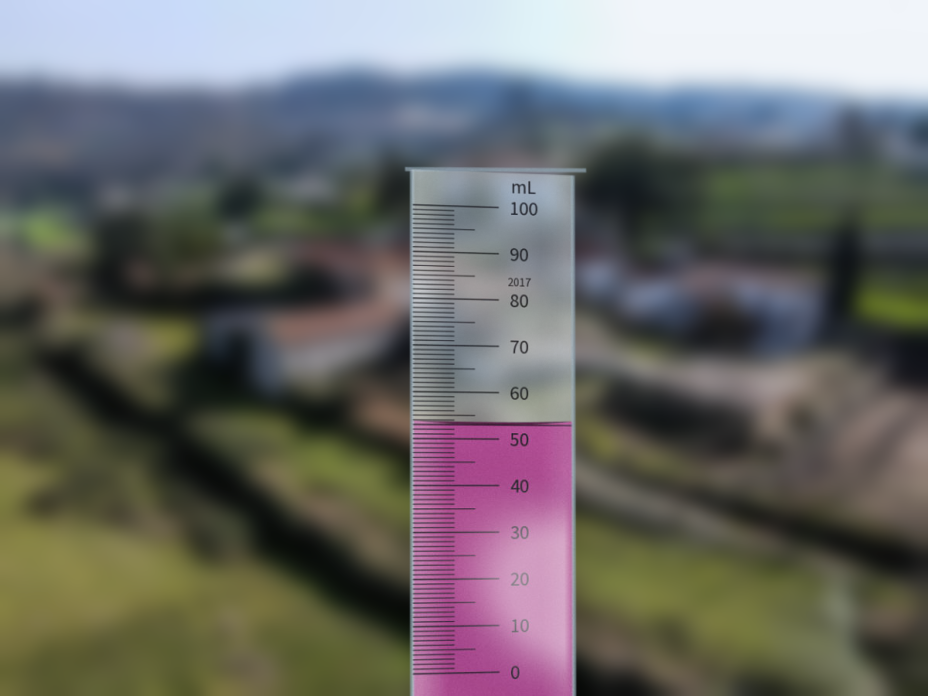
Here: 53
